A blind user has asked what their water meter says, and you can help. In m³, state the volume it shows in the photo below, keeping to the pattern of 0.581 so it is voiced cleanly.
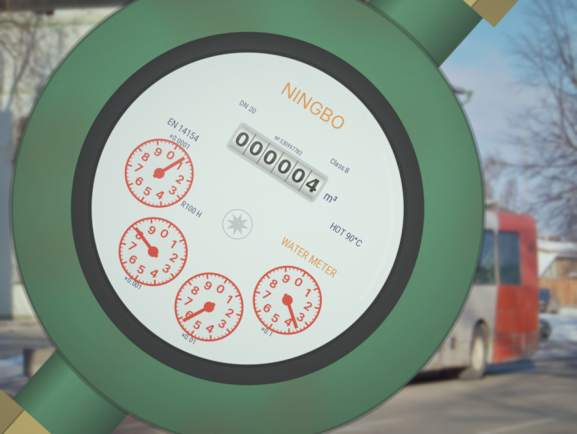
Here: 4.3580
